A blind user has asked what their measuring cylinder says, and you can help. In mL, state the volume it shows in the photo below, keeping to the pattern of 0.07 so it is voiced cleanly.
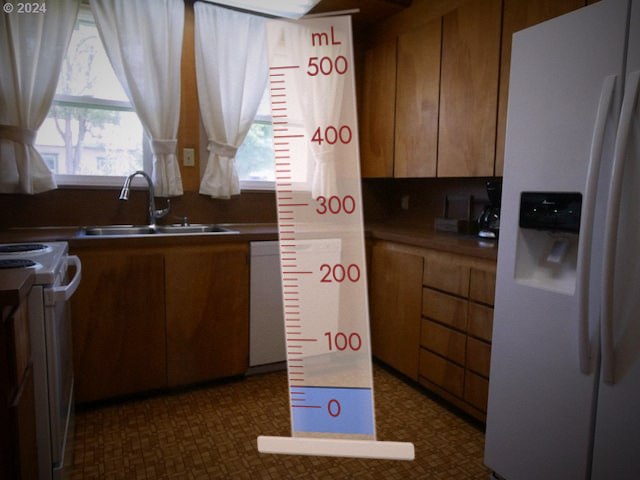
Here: 30
